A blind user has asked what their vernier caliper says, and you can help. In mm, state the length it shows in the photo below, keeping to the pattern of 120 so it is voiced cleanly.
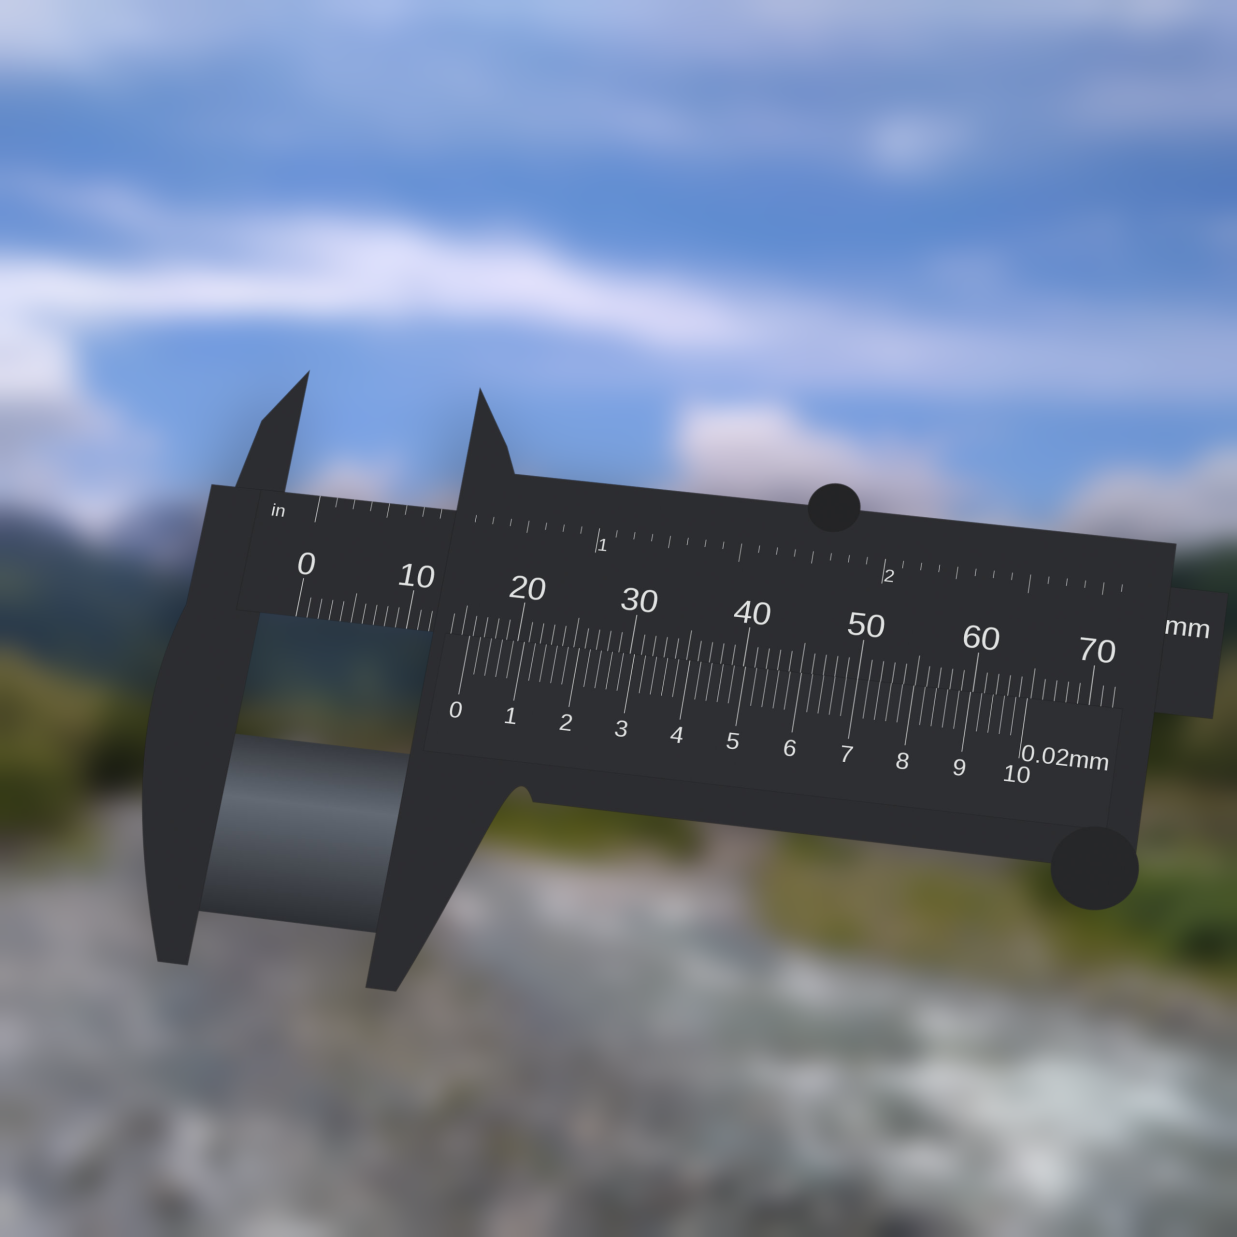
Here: 15.7
